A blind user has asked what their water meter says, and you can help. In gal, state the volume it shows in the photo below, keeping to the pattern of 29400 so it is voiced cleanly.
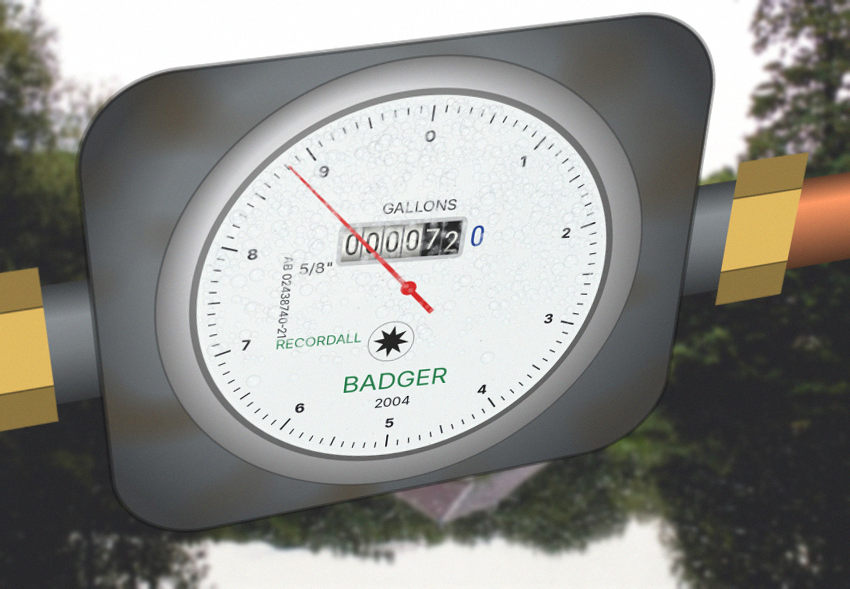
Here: 718.8
